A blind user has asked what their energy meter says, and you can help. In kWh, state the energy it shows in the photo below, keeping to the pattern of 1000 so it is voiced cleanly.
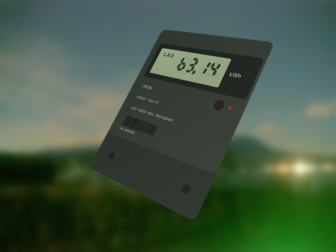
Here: 63.14
